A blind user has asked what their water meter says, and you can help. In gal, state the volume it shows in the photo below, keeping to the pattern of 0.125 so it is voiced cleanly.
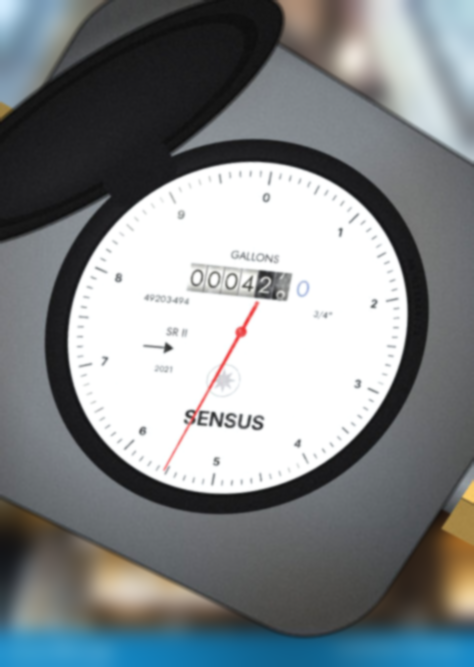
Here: 4275.5
